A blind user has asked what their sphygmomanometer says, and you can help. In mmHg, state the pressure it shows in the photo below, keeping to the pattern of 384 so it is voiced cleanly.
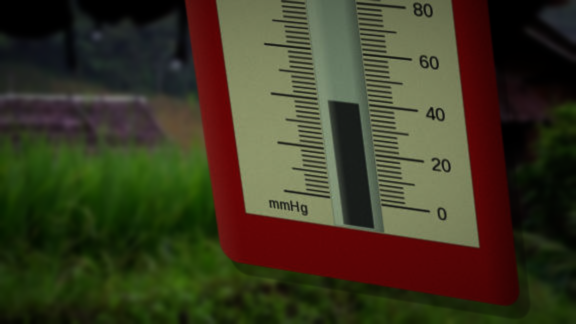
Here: 40
